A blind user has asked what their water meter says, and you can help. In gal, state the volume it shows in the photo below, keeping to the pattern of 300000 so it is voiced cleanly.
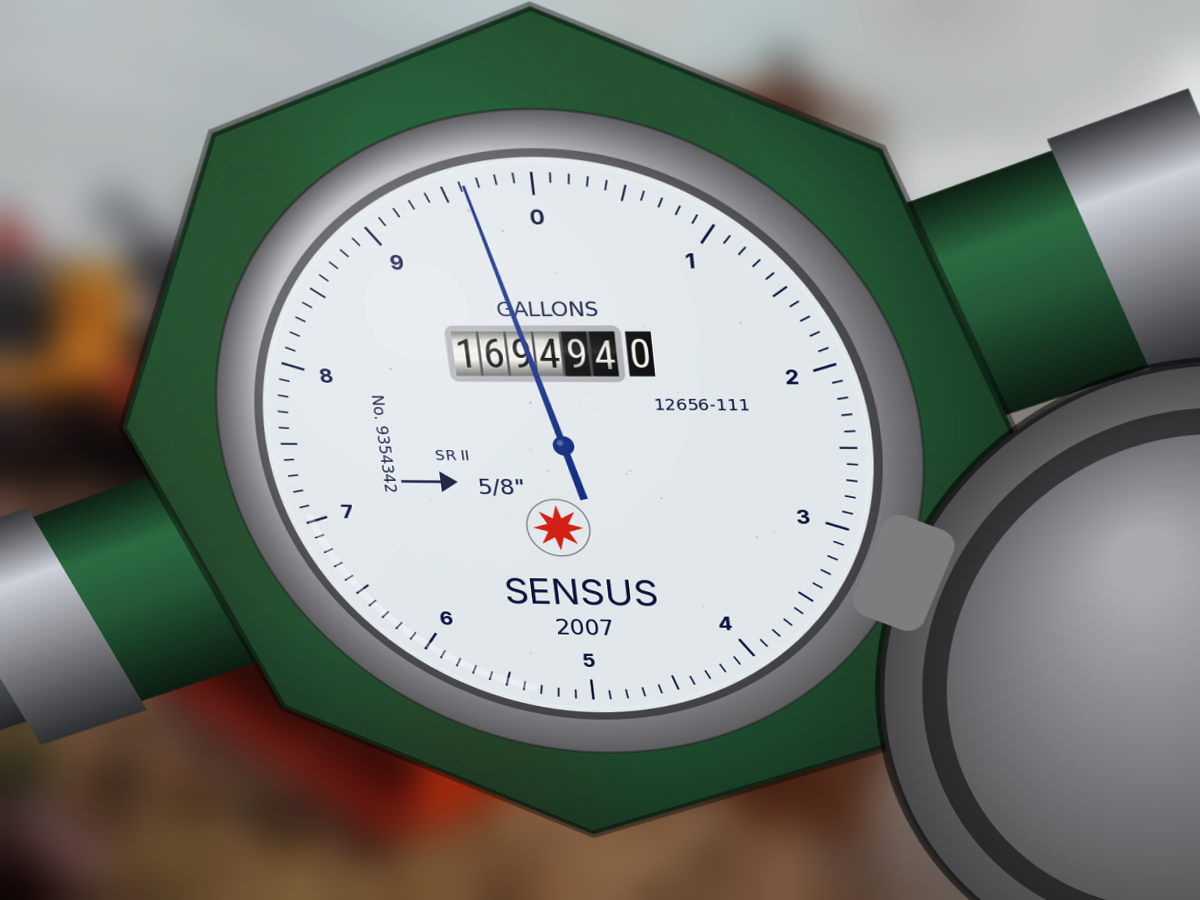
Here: 1694939.6
